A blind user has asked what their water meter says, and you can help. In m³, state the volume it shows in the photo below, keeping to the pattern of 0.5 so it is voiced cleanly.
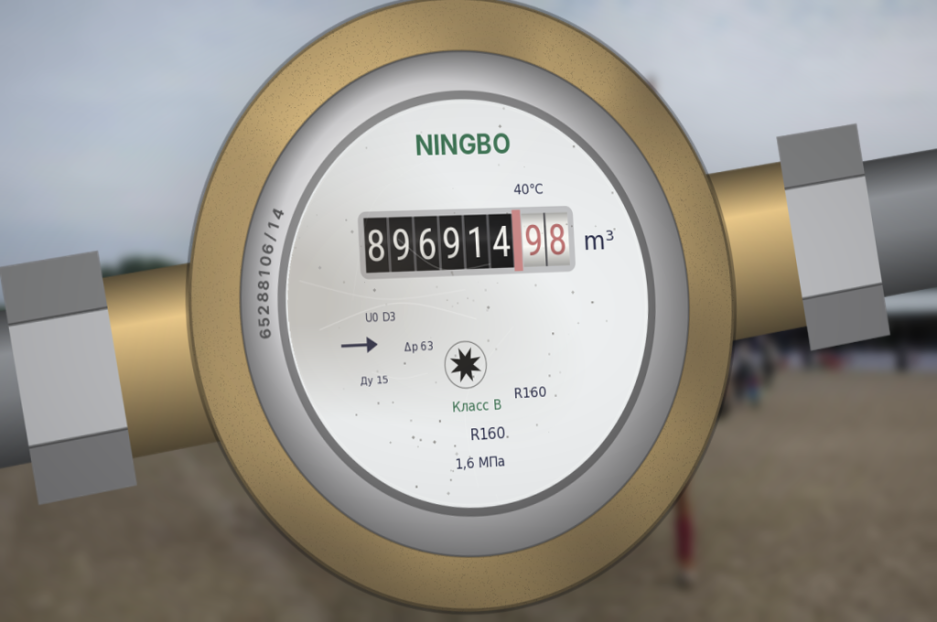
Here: 896914.98
